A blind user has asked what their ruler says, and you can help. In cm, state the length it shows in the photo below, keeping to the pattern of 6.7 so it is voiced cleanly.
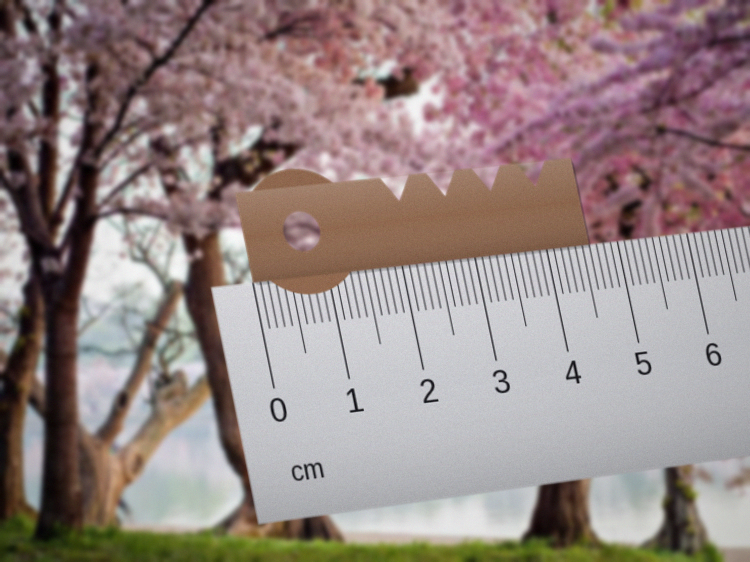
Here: 4.6
